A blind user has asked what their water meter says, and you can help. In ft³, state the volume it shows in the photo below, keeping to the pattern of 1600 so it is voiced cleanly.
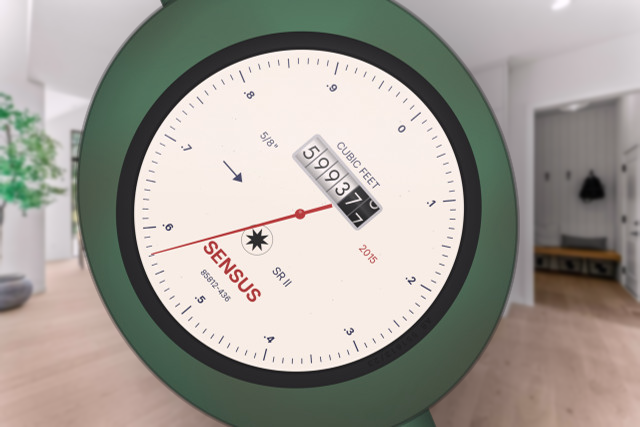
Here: 599376.57
